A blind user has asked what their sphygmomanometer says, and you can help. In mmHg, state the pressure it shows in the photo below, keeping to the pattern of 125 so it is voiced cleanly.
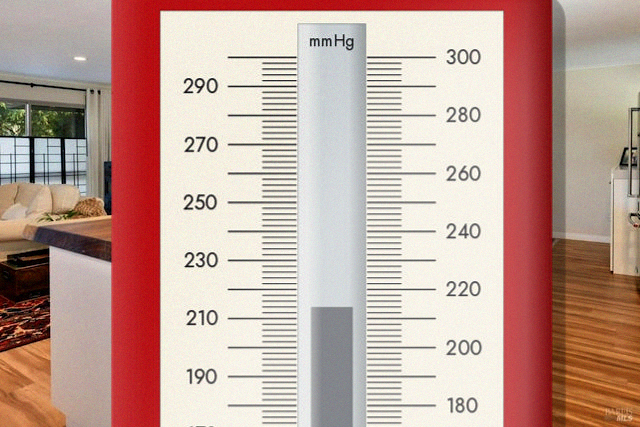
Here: 214
